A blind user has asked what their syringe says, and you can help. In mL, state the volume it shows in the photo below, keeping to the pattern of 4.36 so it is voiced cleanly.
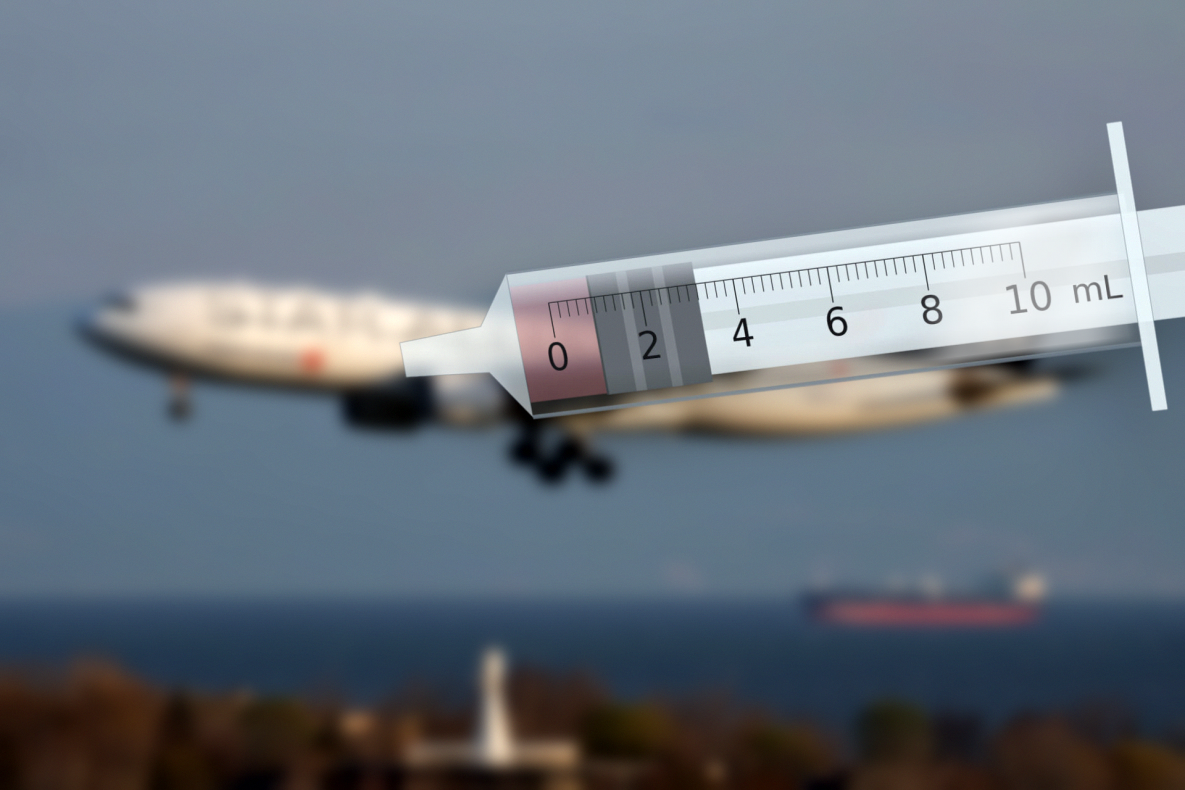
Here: 0.9
